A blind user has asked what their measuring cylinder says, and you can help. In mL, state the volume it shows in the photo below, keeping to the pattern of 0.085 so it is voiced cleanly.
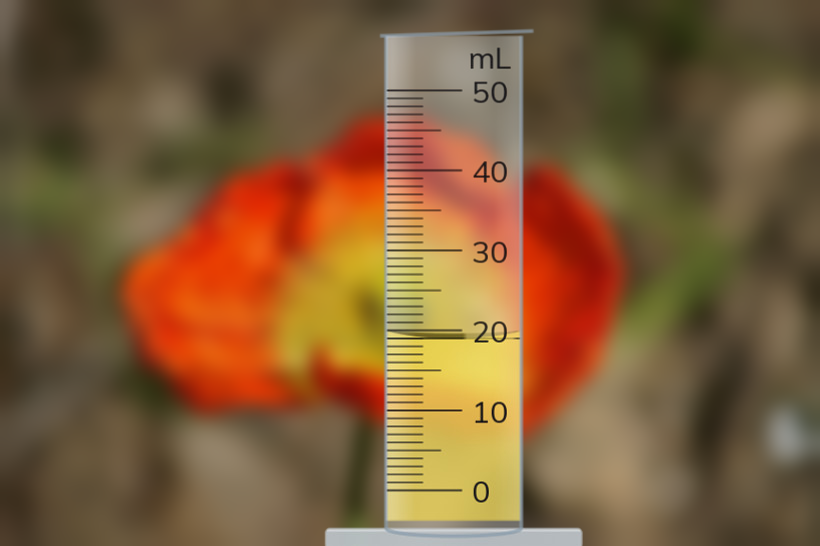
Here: 19
